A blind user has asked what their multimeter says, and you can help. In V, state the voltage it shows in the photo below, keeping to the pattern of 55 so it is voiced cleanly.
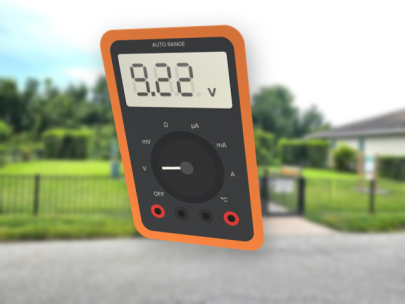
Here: 9.22
